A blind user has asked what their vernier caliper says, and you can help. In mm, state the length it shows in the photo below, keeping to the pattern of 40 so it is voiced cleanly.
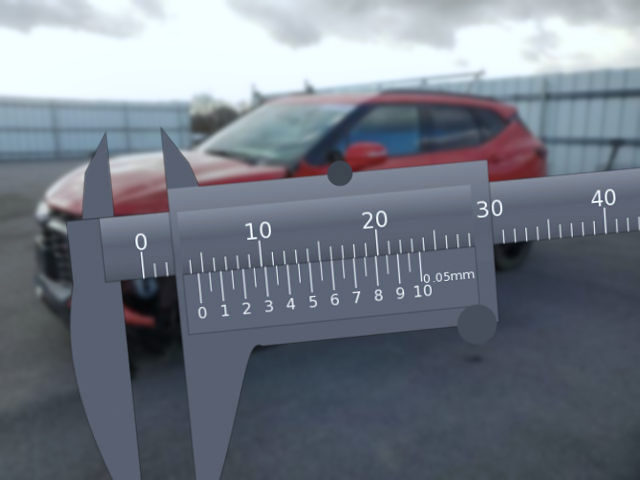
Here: 4.6
